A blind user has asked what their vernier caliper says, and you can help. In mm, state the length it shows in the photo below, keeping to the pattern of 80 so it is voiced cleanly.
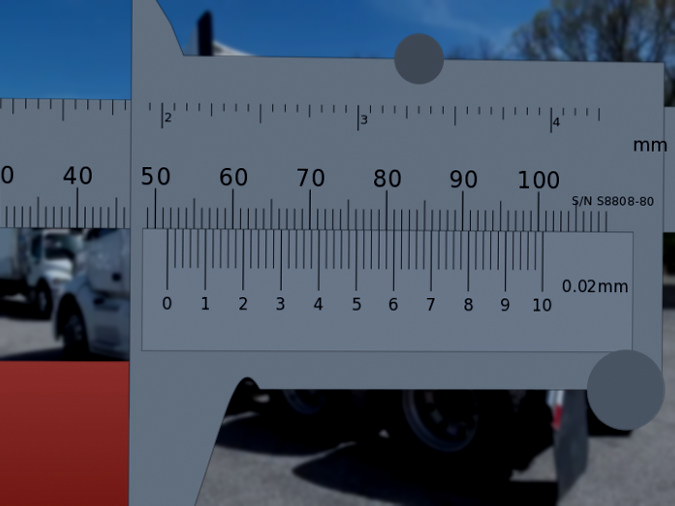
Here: 51.6
